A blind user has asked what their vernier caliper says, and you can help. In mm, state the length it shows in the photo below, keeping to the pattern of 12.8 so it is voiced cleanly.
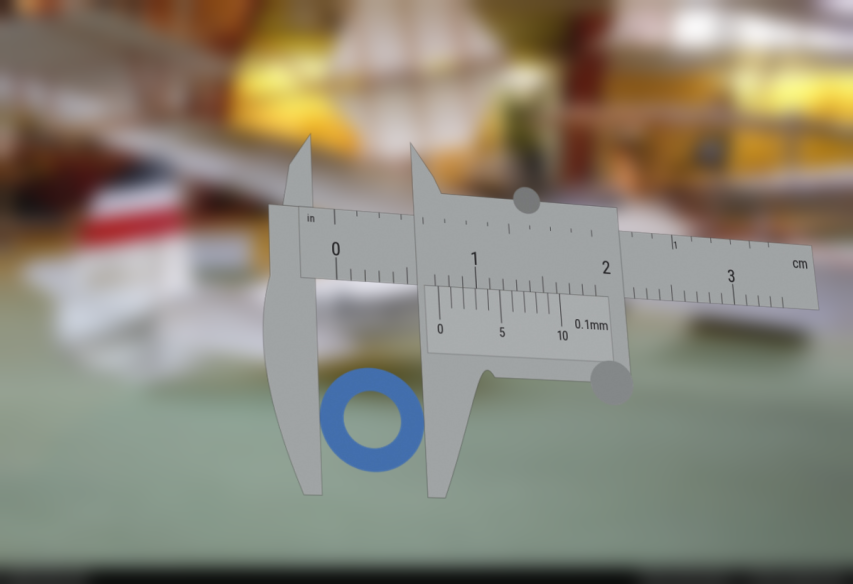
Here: 7.2
